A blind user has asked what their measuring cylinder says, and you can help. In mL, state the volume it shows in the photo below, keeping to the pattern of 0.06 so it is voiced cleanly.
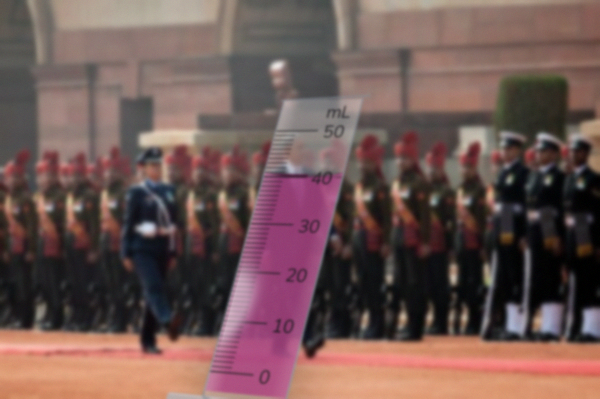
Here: 40
